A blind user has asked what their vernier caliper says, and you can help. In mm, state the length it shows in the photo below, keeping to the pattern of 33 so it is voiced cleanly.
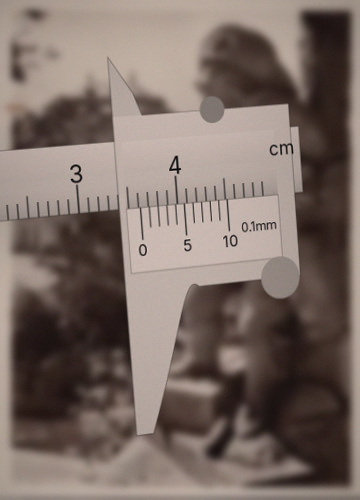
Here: 36.2
